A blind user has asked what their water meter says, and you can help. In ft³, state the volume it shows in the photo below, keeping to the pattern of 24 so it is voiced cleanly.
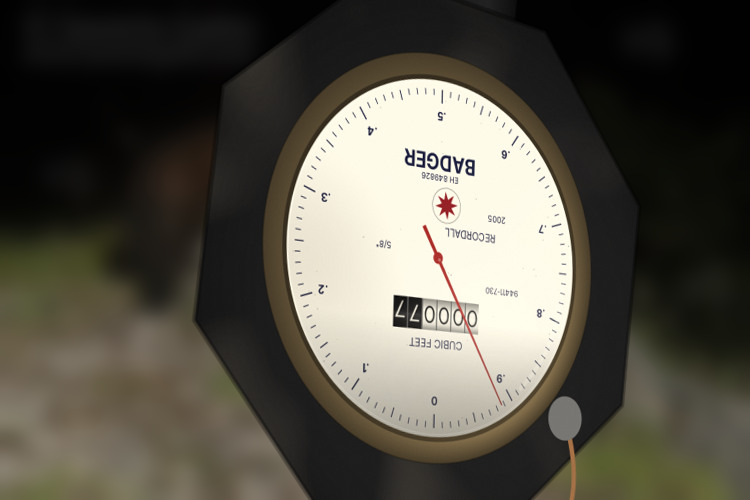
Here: 76.91
